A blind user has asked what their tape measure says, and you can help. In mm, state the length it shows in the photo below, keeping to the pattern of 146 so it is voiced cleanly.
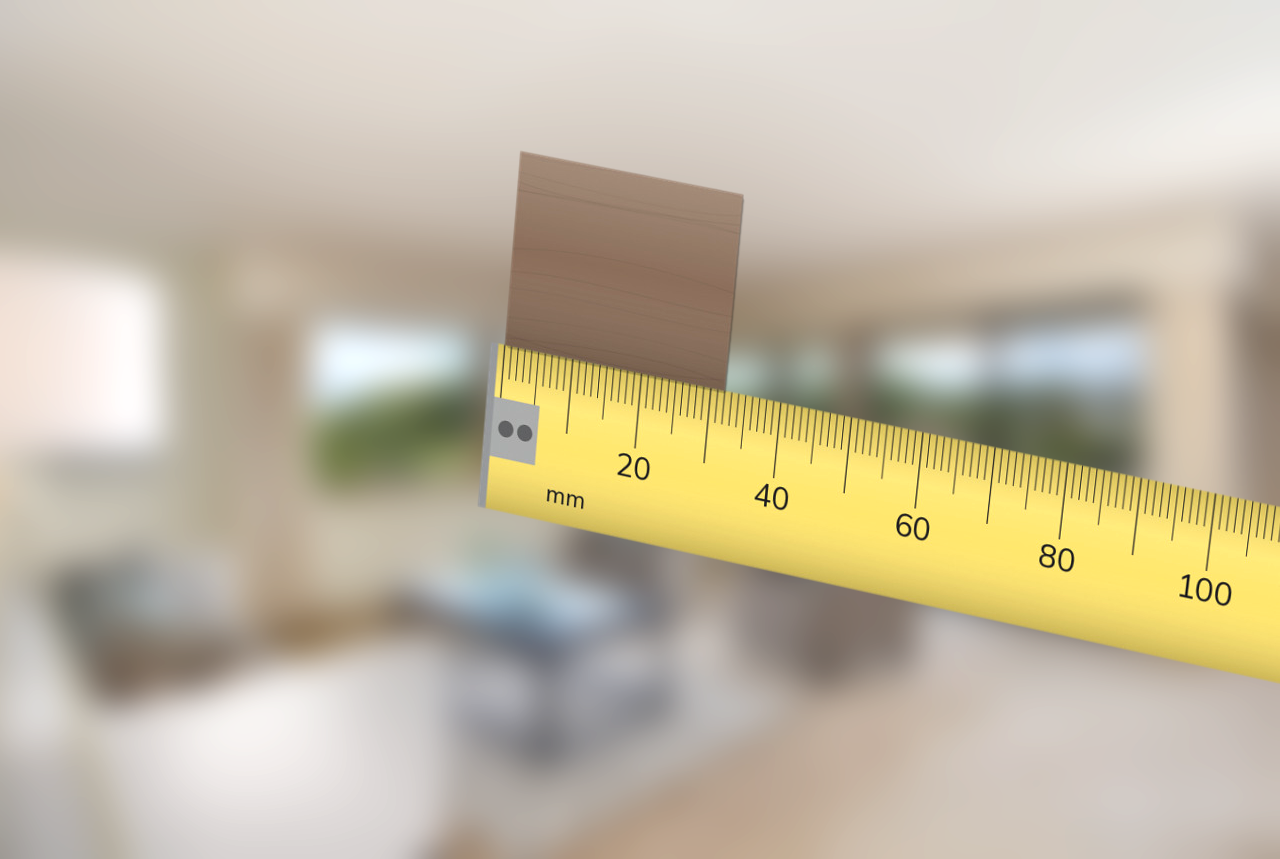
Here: 32
